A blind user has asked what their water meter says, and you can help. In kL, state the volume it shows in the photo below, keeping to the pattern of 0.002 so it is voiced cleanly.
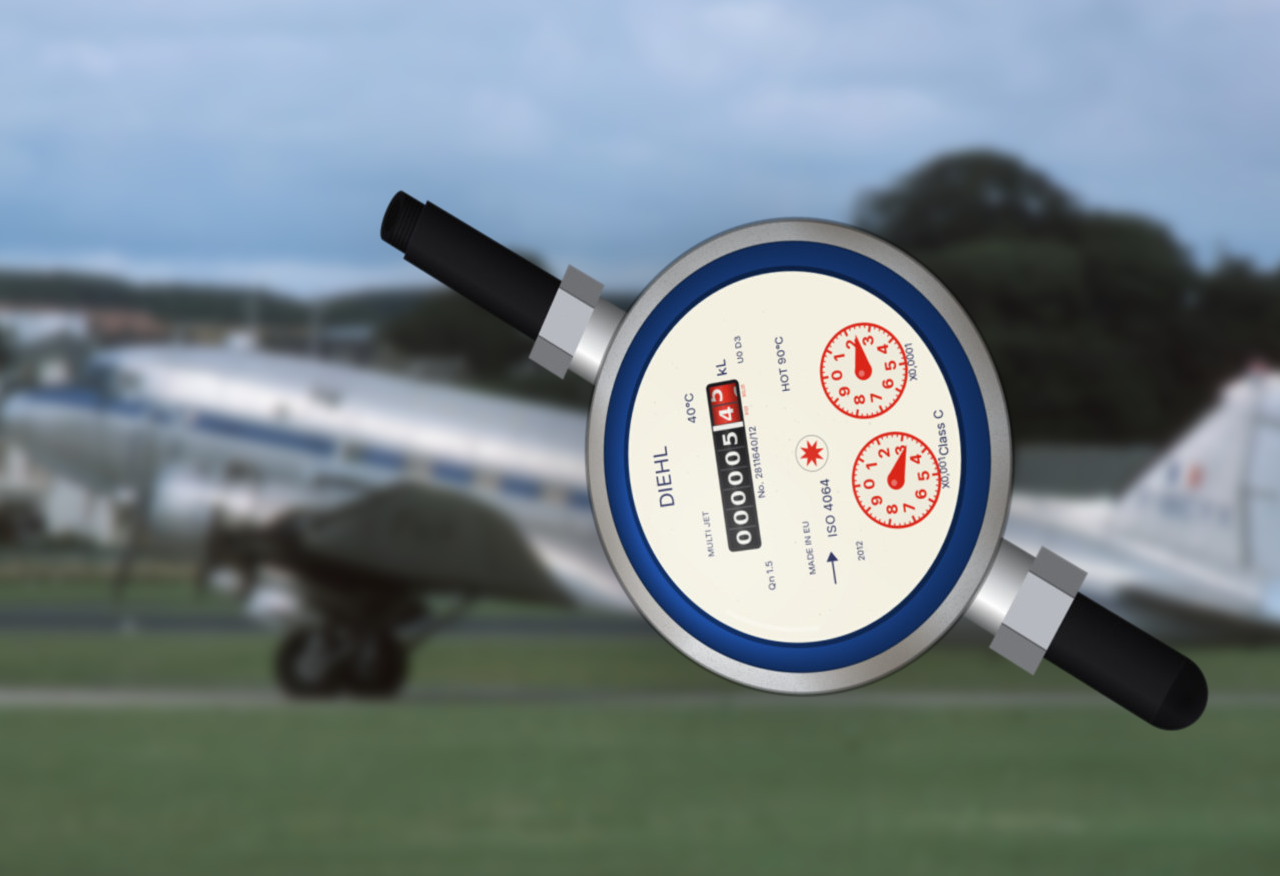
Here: 5.4532
